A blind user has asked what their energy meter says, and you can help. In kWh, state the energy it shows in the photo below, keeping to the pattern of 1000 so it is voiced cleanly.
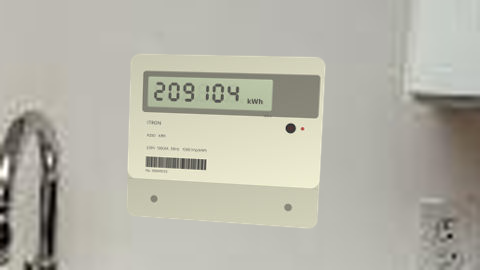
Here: 209104
